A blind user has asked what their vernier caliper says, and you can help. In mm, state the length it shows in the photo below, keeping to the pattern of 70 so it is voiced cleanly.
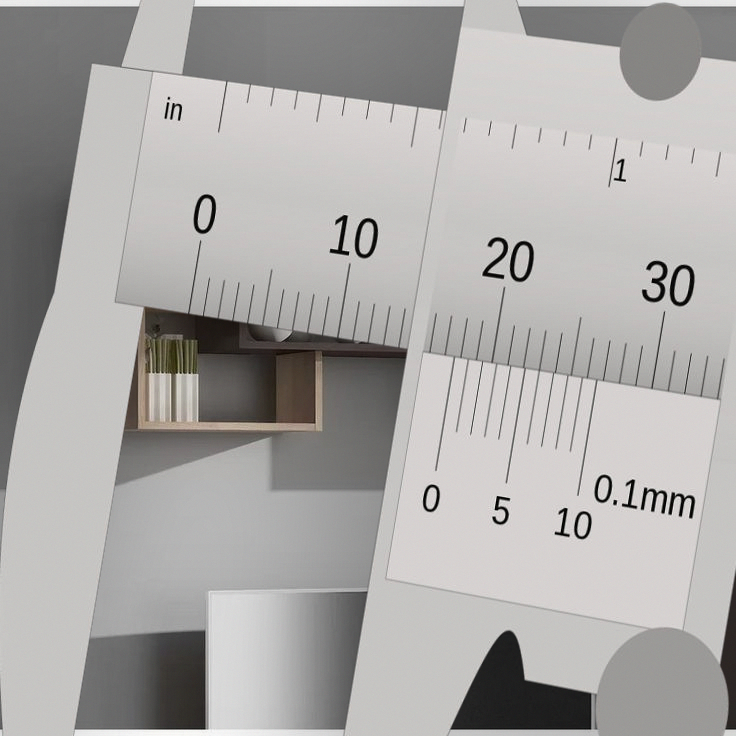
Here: 17.6
